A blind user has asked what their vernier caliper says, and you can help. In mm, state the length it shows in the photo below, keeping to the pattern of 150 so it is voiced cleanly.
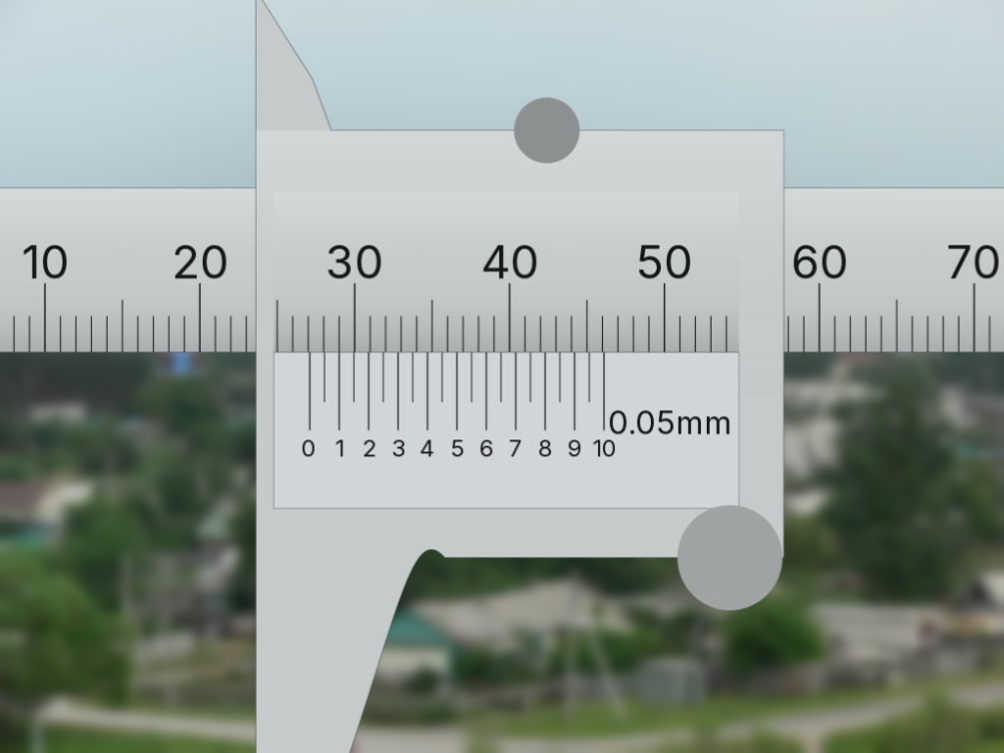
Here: 27.1
